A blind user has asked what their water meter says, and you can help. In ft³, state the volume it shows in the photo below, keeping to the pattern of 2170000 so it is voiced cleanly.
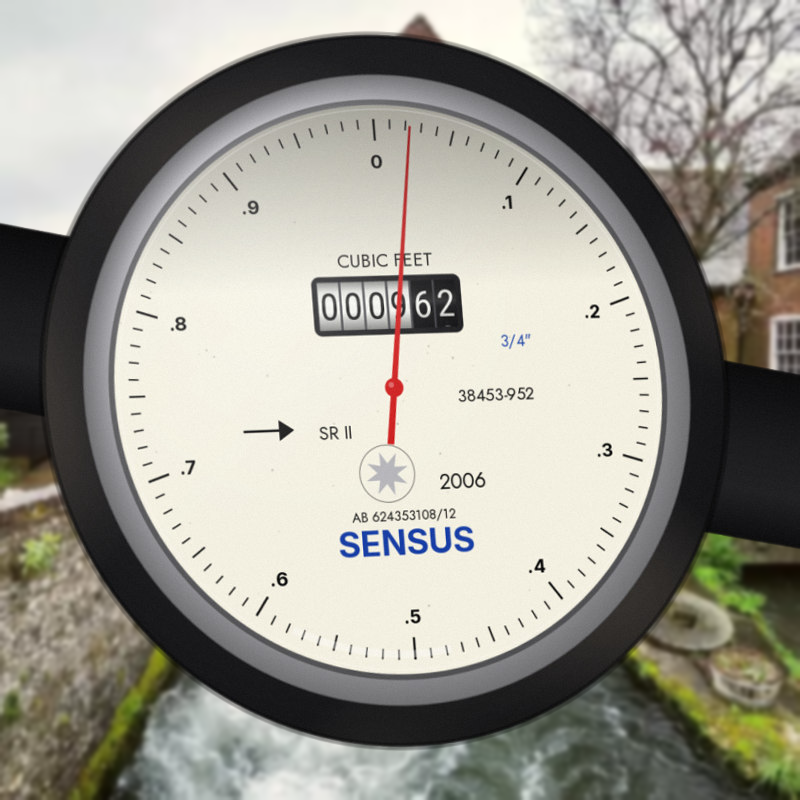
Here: 962.02
